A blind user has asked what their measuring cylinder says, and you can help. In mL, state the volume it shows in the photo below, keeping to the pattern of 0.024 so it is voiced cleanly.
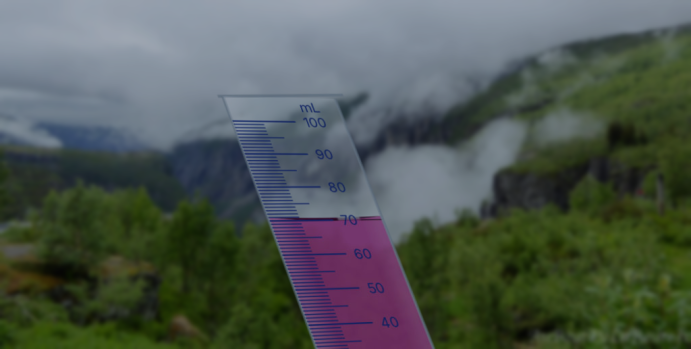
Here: 70
